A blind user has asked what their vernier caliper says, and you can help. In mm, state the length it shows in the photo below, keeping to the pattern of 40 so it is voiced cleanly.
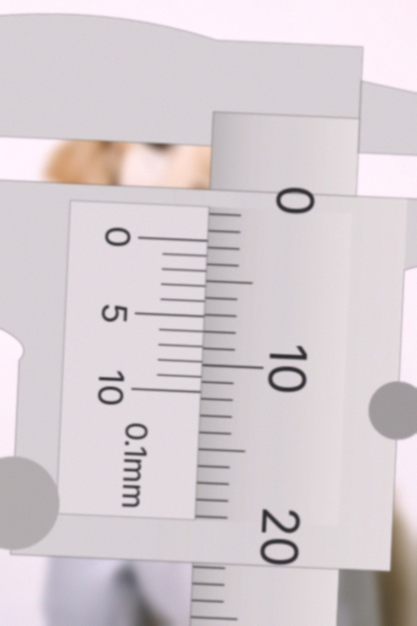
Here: 2.6
